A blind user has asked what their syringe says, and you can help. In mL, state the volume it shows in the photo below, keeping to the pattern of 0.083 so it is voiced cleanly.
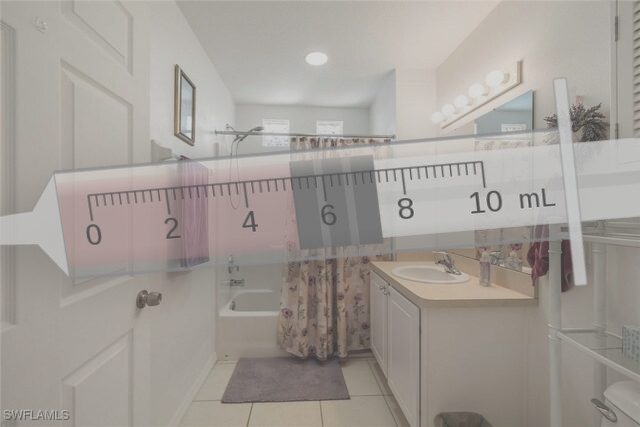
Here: 5.2
